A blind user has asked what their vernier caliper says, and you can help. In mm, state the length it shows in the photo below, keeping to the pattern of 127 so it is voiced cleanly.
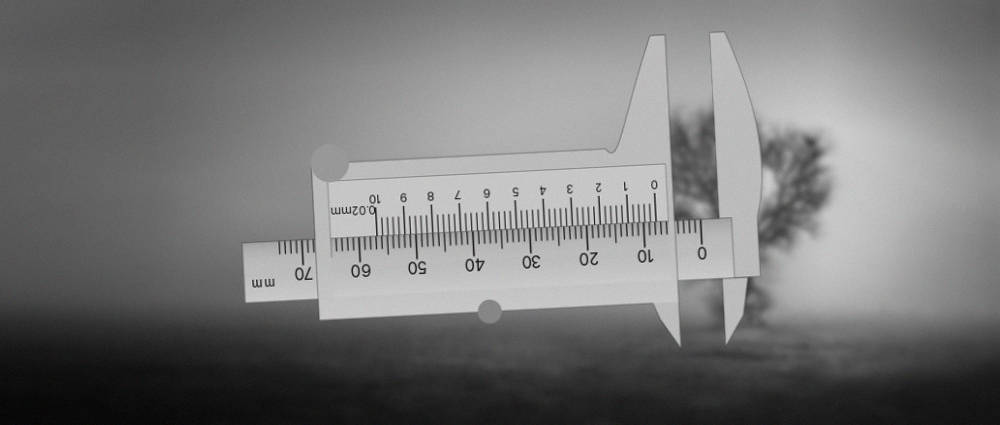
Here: 7.8
